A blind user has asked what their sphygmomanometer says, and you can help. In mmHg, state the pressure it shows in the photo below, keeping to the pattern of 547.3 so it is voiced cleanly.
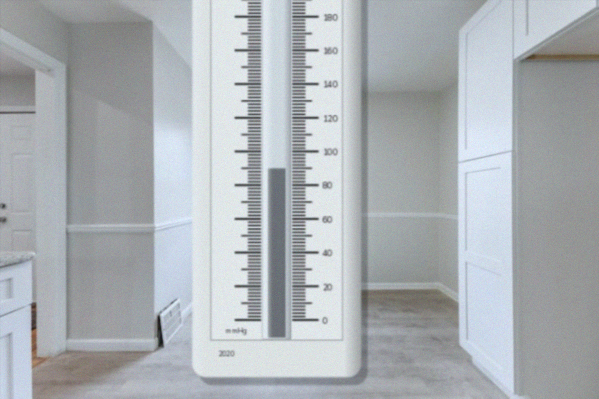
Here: 90
